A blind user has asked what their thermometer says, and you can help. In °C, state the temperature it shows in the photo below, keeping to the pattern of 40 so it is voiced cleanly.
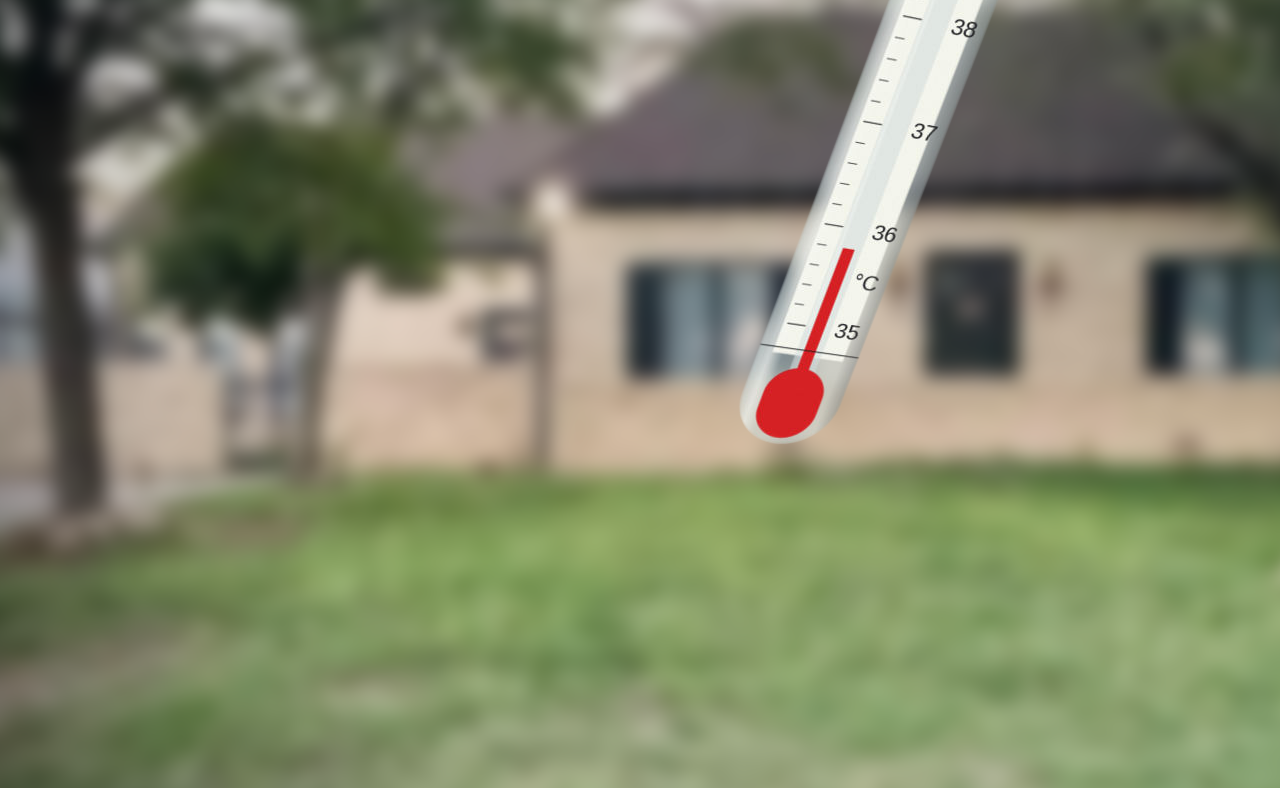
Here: 35.8
